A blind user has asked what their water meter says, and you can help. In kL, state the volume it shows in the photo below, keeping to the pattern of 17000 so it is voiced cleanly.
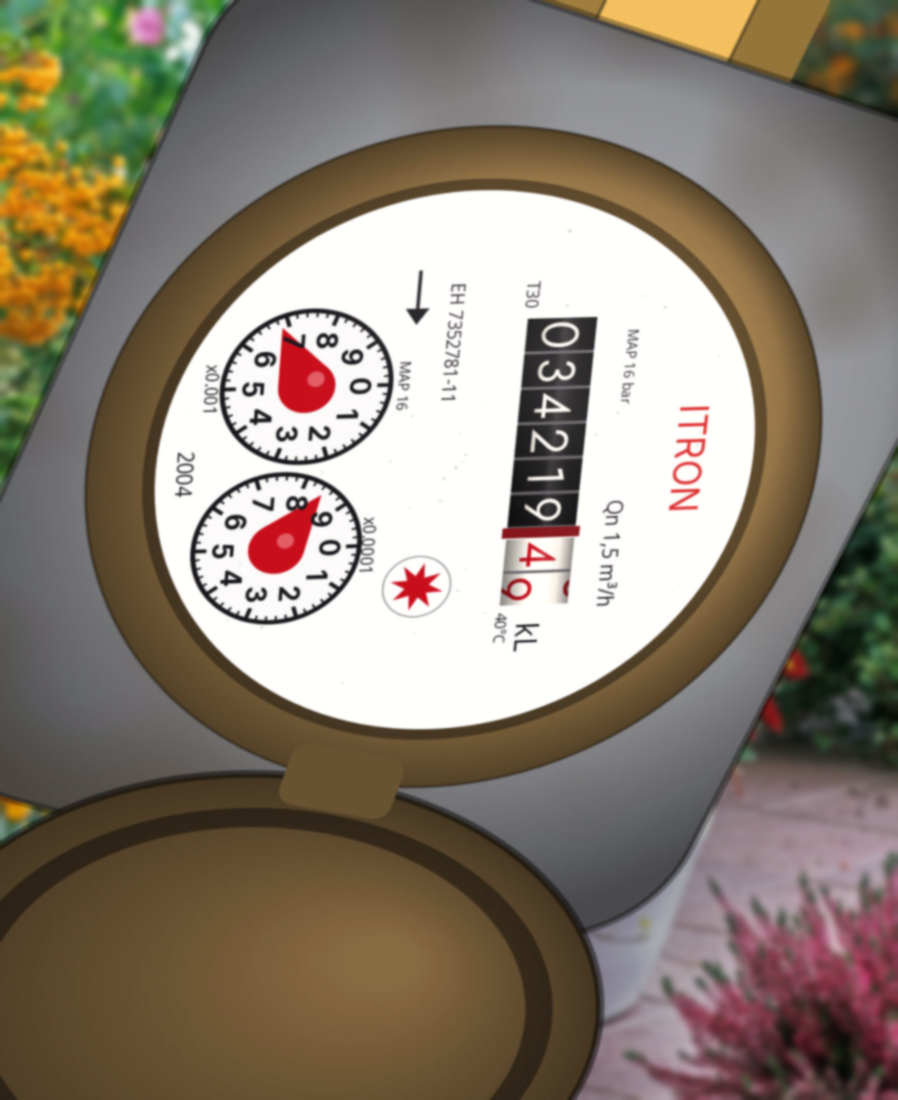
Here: 34219.4868
